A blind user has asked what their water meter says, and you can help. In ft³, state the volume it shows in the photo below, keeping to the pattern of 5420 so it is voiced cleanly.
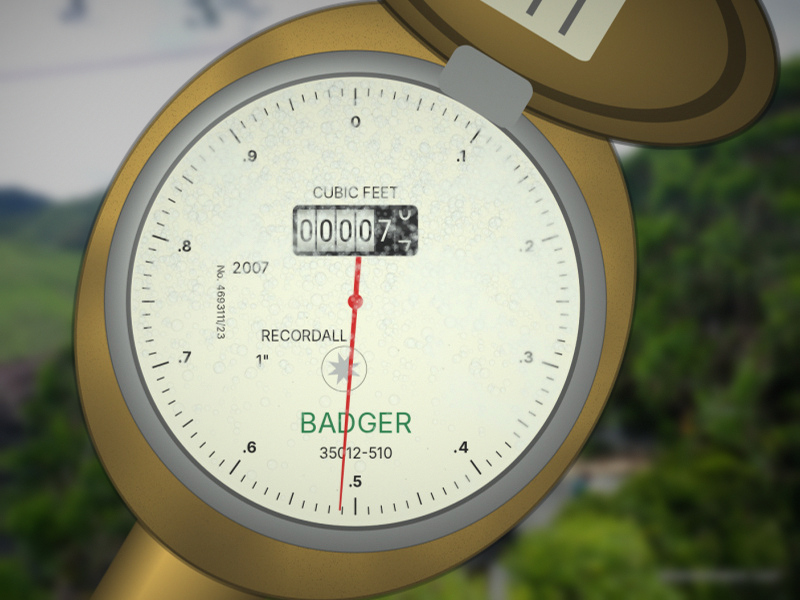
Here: 76.51
